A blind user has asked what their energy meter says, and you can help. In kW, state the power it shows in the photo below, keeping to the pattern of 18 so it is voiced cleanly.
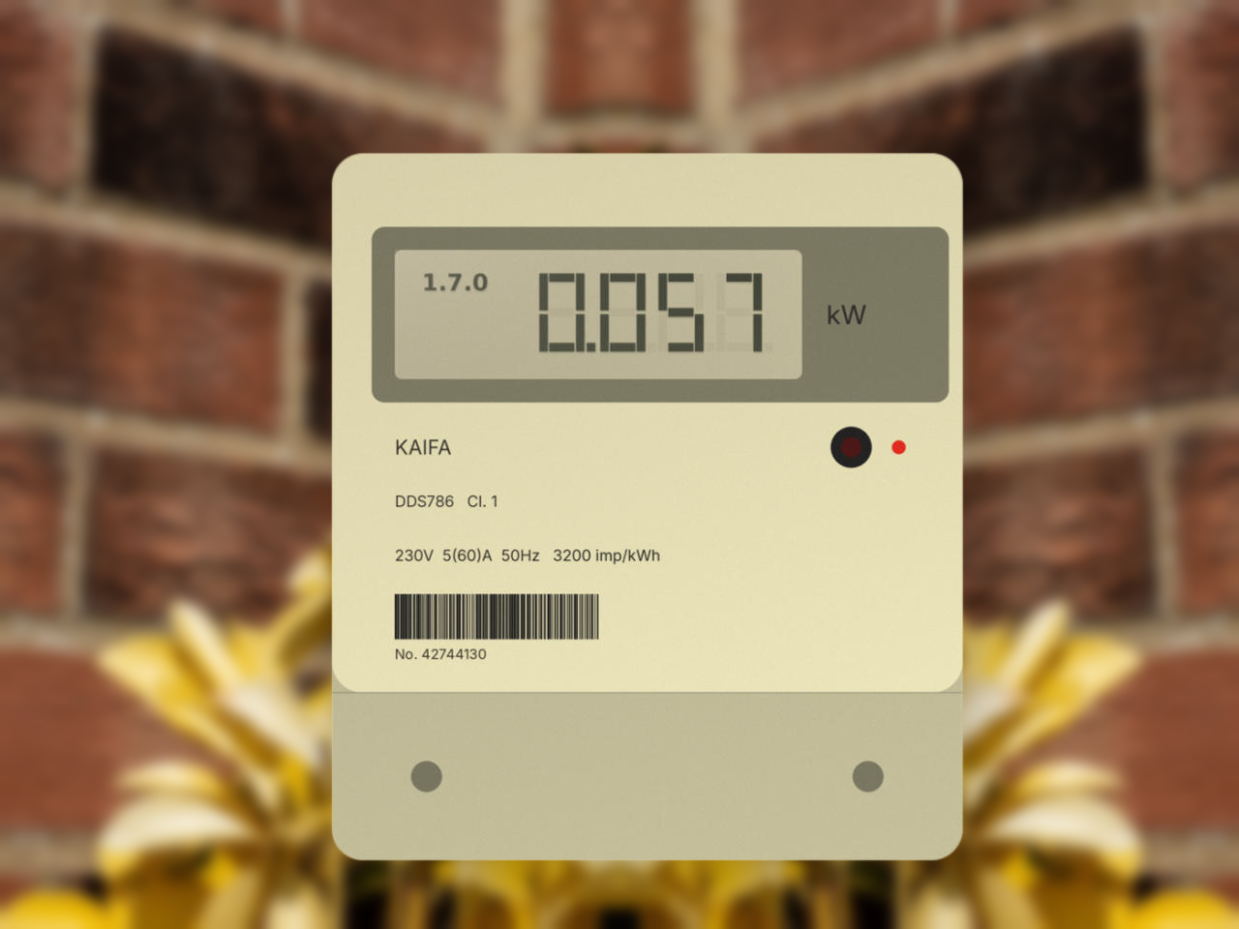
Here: 0.057
